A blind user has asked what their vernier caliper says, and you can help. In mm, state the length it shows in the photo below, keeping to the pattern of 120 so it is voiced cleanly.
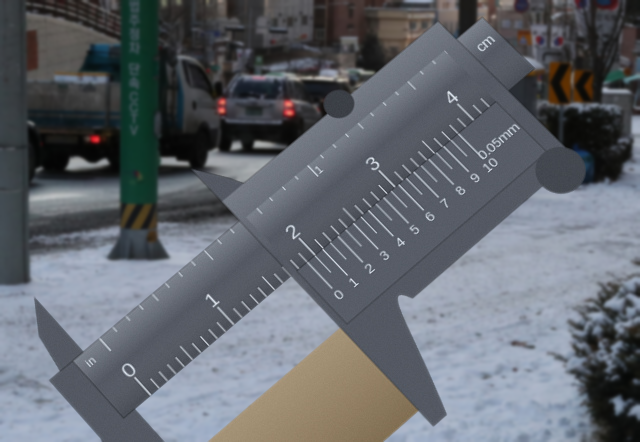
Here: 19.0
